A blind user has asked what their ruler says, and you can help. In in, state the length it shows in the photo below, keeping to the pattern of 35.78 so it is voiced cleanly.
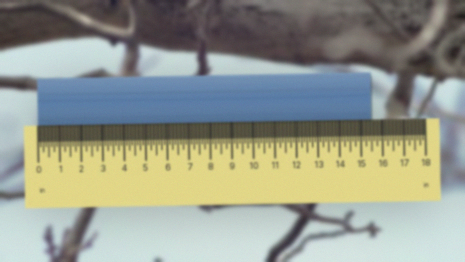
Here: 15.5
